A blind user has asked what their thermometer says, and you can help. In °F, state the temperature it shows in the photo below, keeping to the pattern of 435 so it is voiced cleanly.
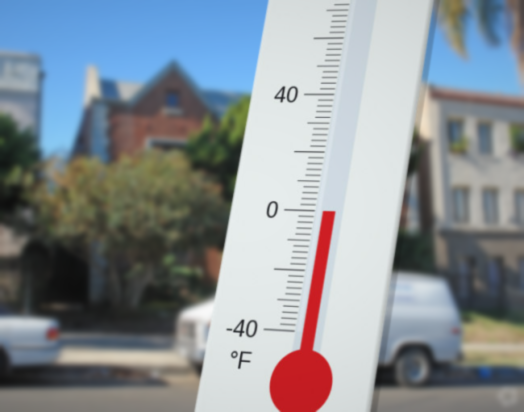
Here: 0
